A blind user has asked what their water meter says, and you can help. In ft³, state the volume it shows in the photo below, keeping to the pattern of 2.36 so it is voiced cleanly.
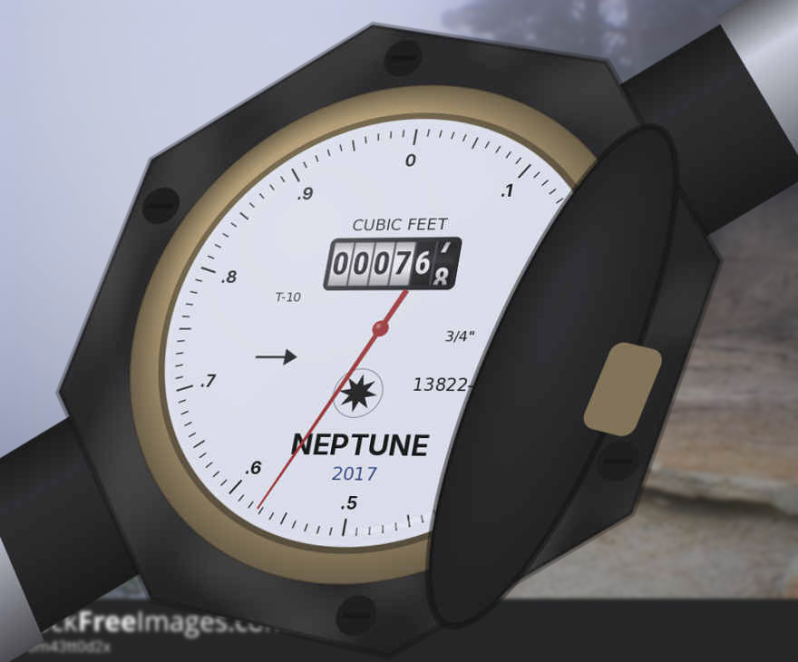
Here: 767.57
